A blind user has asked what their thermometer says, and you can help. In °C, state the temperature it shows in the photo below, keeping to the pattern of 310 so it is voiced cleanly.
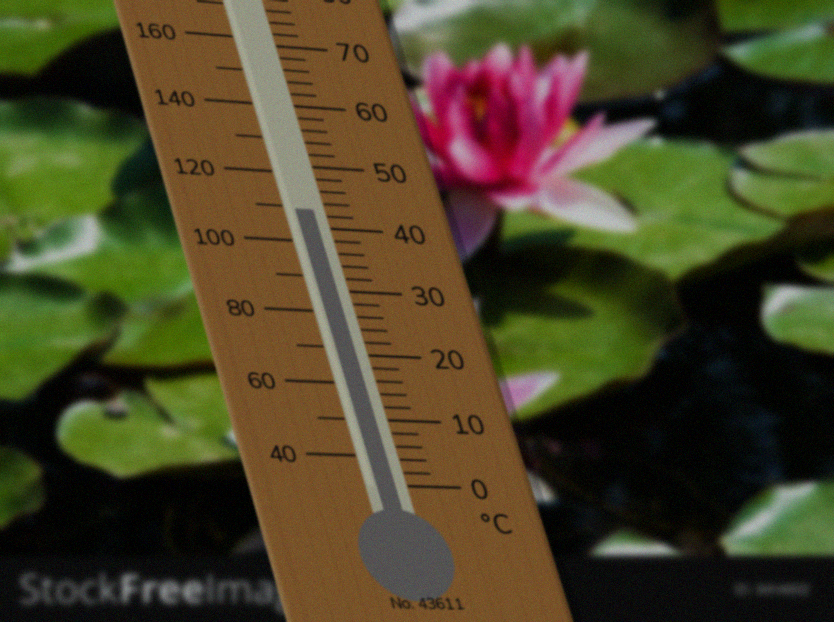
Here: 43
